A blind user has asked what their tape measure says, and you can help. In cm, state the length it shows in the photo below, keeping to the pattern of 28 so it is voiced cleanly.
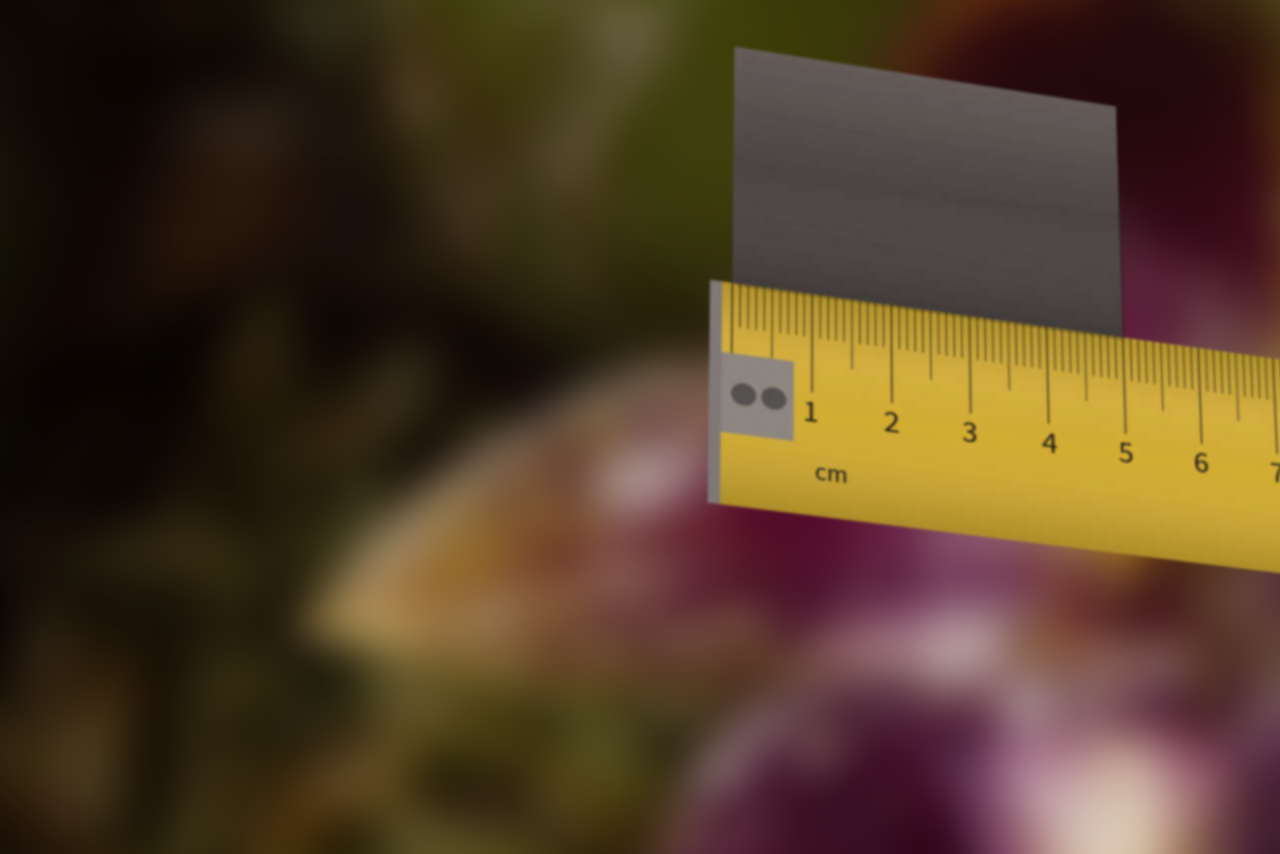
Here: 5
